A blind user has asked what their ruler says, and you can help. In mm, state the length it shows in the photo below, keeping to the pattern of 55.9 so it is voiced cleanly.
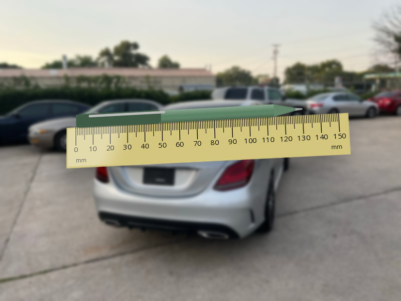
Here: 130
